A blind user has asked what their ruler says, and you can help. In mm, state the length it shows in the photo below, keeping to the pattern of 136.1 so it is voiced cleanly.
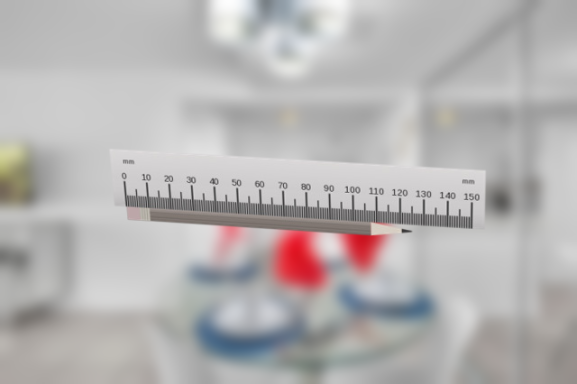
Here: 125
